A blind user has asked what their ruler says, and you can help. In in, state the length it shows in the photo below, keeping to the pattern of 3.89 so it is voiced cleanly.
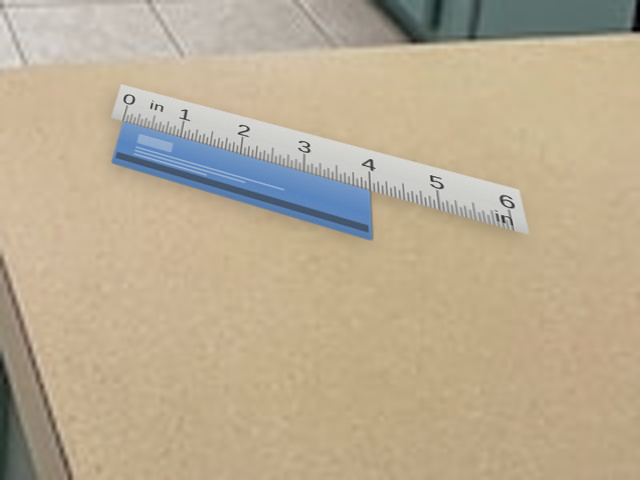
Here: 4
